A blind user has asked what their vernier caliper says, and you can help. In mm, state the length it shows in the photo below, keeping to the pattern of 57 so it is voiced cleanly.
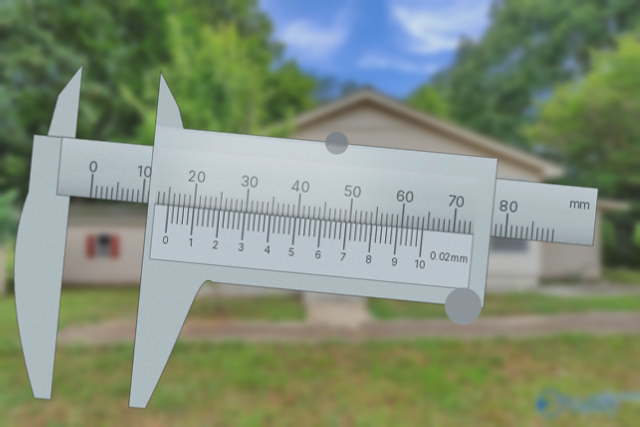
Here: 15.0
